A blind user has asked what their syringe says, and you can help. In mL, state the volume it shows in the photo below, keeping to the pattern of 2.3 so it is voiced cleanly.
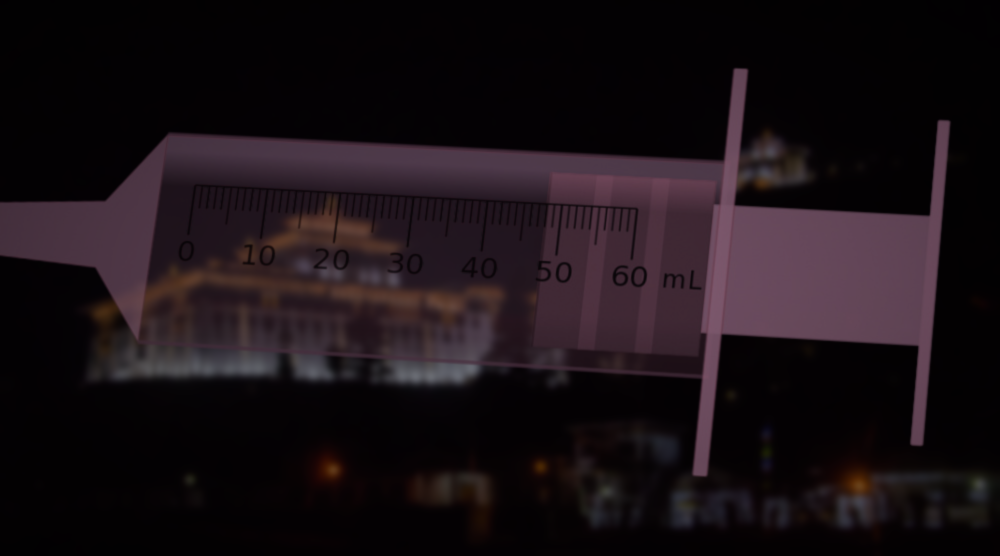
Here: 48
